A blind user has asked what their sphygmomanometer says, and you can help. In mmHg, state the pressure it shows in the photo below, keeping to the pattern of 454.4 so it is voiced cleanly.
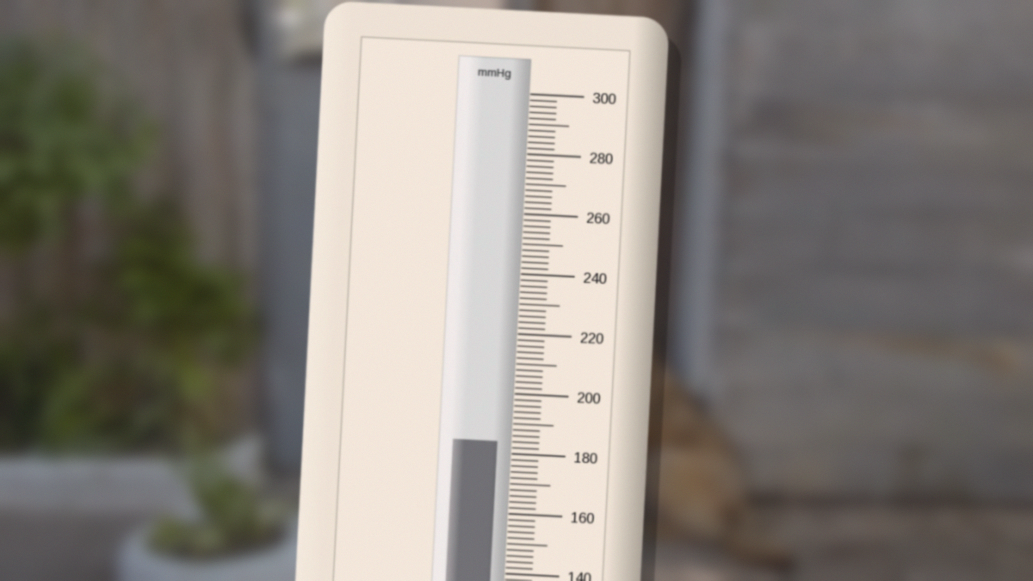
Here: 184
